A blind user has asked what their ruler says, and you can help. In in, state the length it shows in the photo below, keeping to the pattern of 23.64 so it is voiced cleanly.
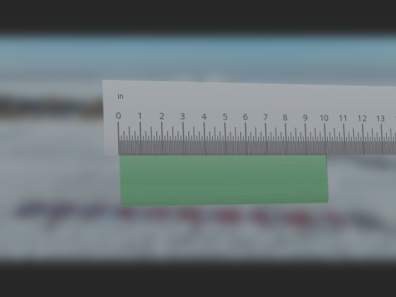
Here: 10
